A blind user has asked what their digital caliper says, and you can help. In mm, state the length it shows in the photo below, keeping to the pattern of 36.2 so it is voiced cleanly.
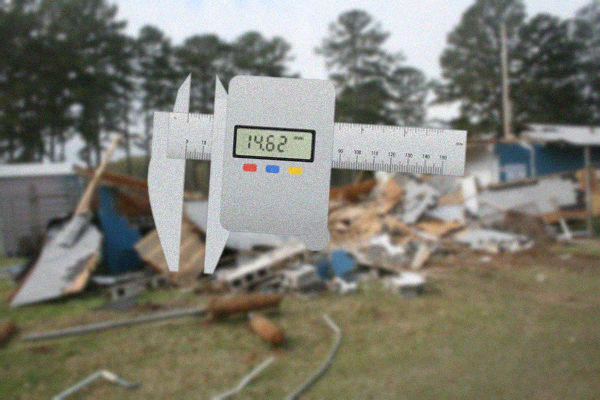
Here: 14.62
